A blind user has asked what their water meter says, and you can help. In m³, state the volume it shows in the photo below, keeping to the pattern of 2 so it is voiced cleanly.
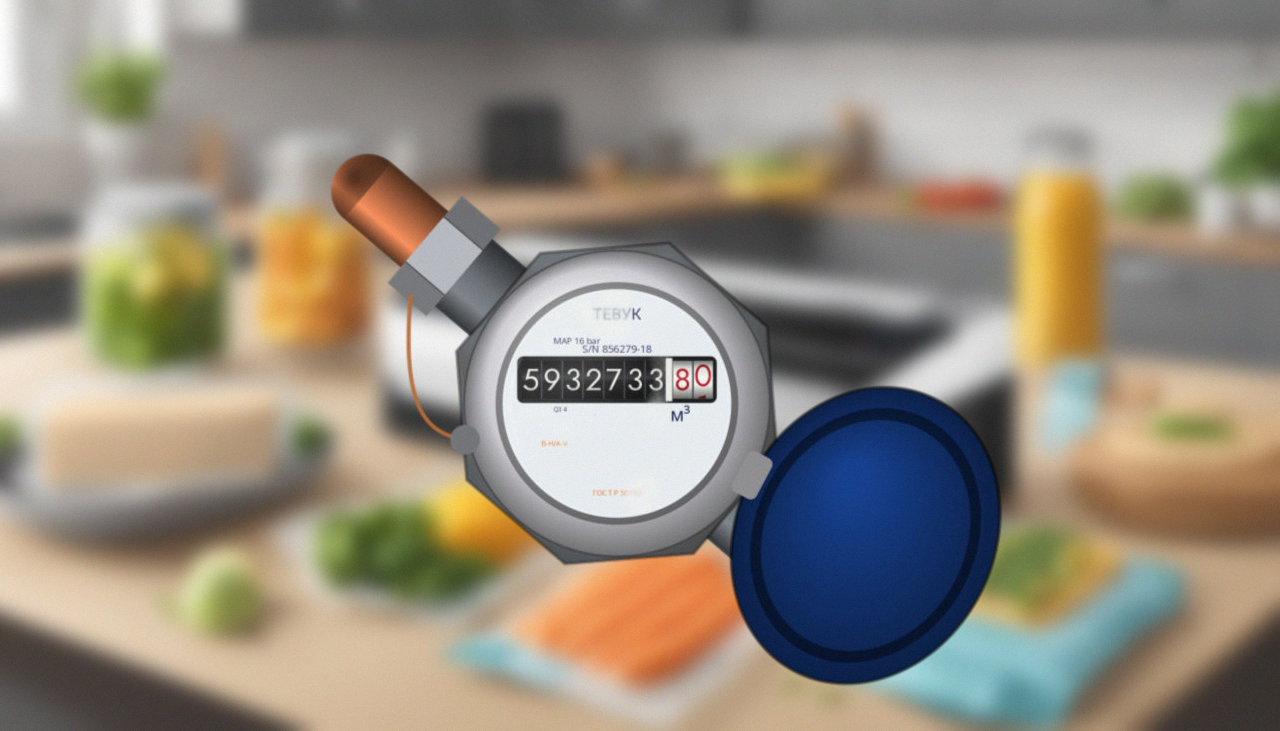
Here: 5932733.80
